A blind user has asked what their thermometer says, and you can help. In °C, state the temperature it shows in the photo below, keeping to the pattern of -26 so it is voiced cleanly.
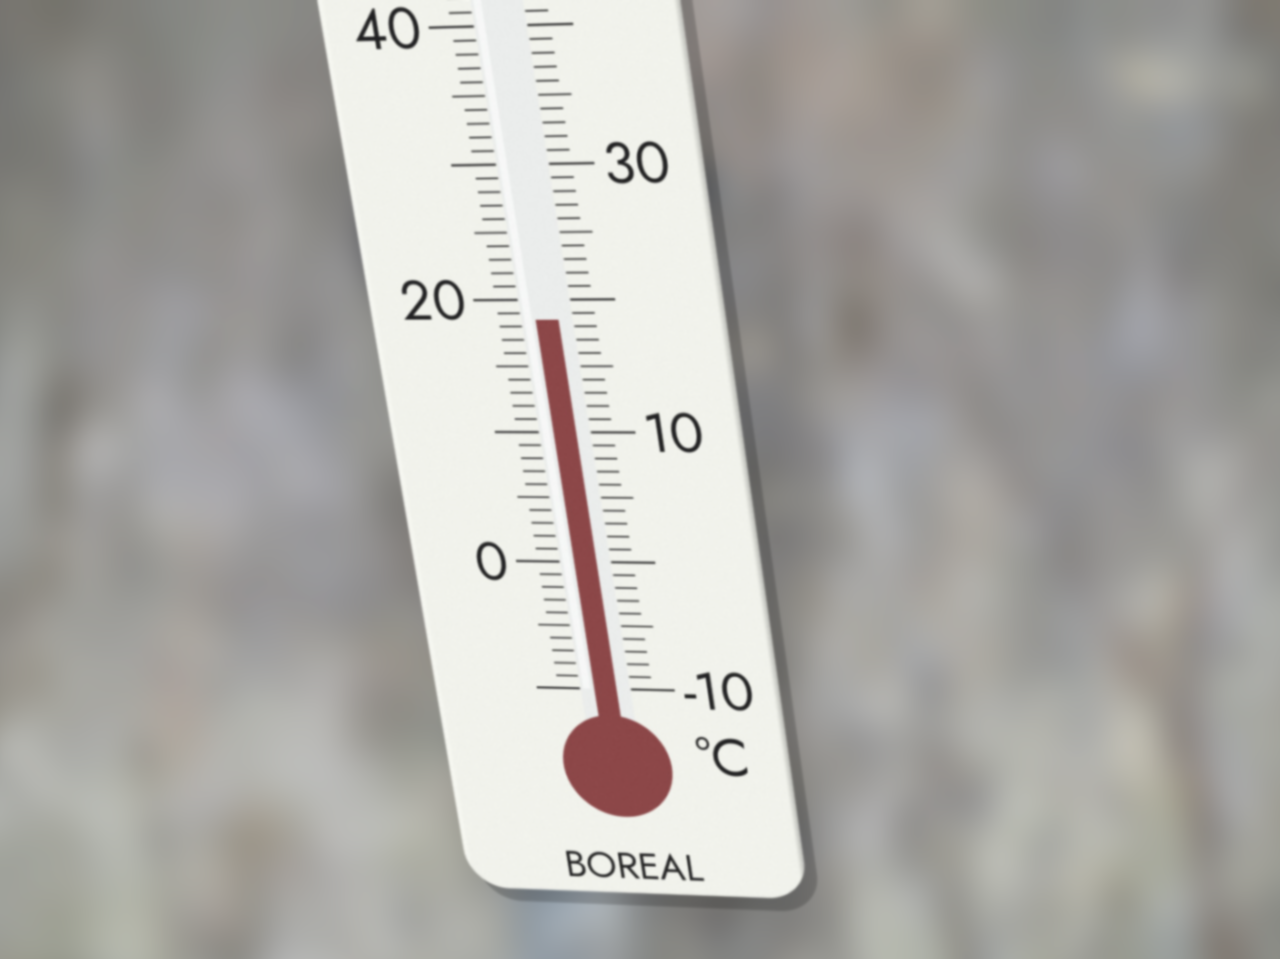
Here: 18.5
